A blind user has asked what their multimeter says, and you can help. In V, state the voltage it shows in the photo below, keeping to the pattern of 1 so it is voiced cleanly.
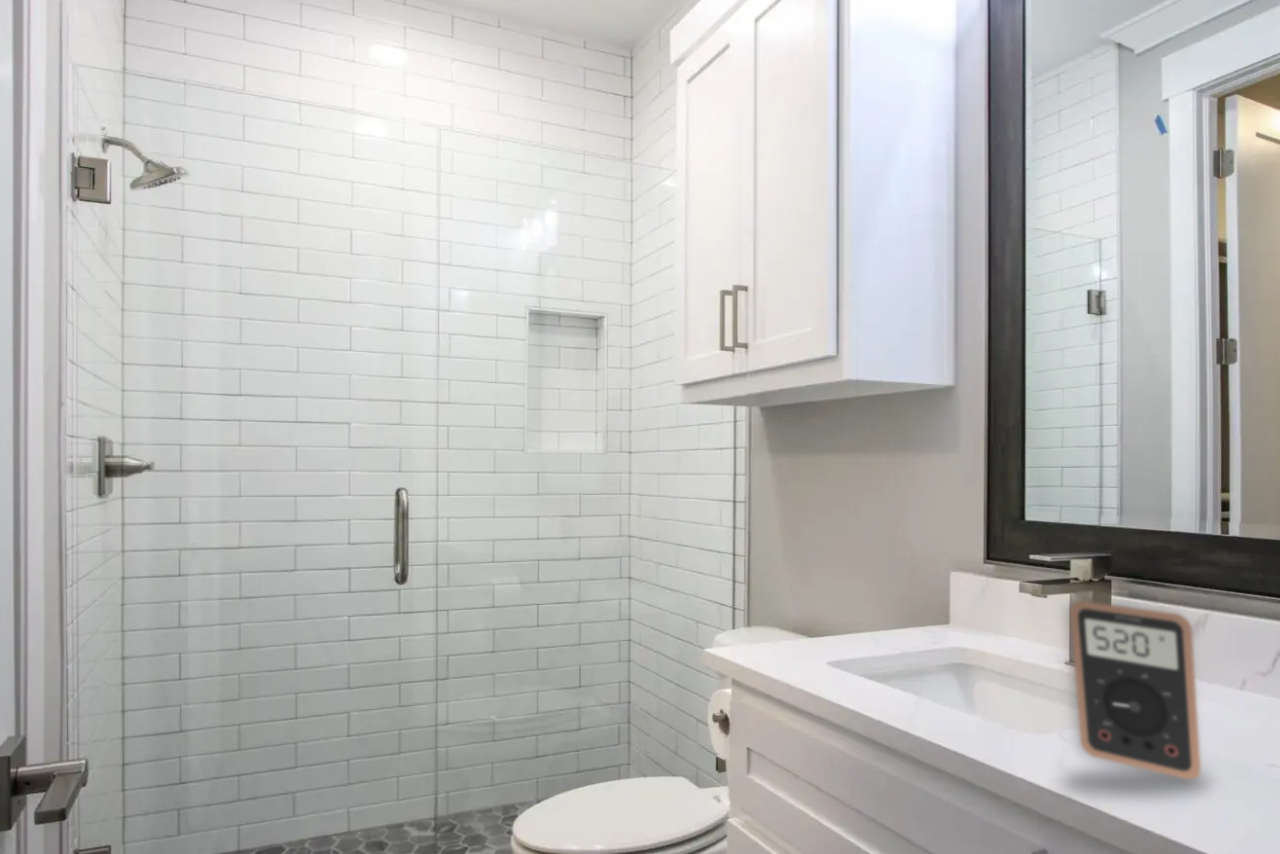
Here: 520
